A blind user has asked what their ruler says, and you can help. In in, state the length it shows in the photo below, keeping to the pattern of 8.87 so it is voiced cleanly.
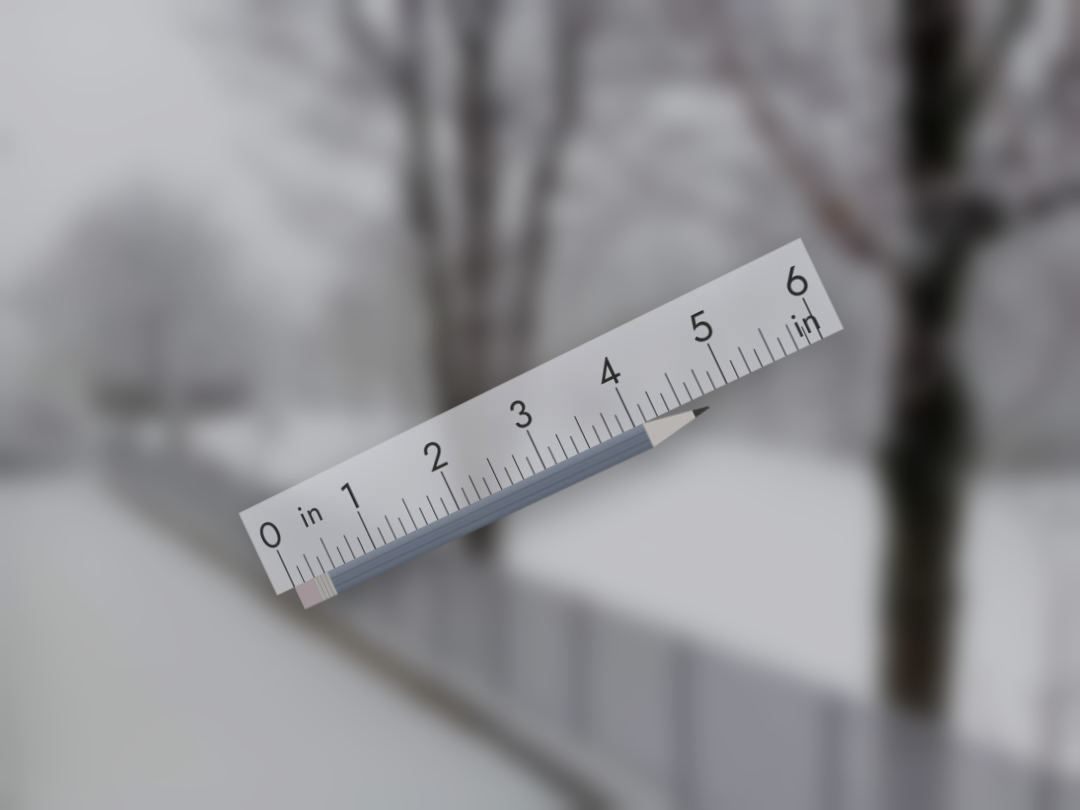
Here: 4.75
